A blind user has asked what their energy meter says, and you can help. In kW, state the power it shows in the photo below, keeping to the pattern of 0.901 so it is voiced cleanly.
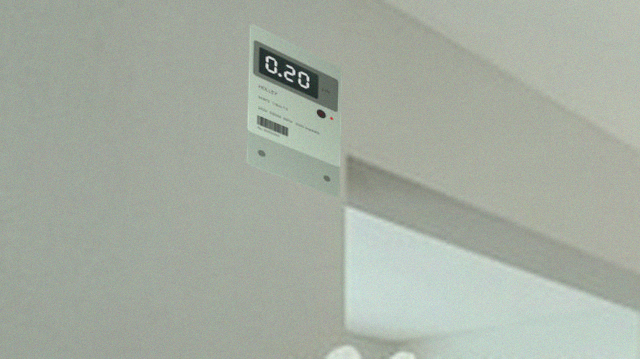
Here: 0.20
